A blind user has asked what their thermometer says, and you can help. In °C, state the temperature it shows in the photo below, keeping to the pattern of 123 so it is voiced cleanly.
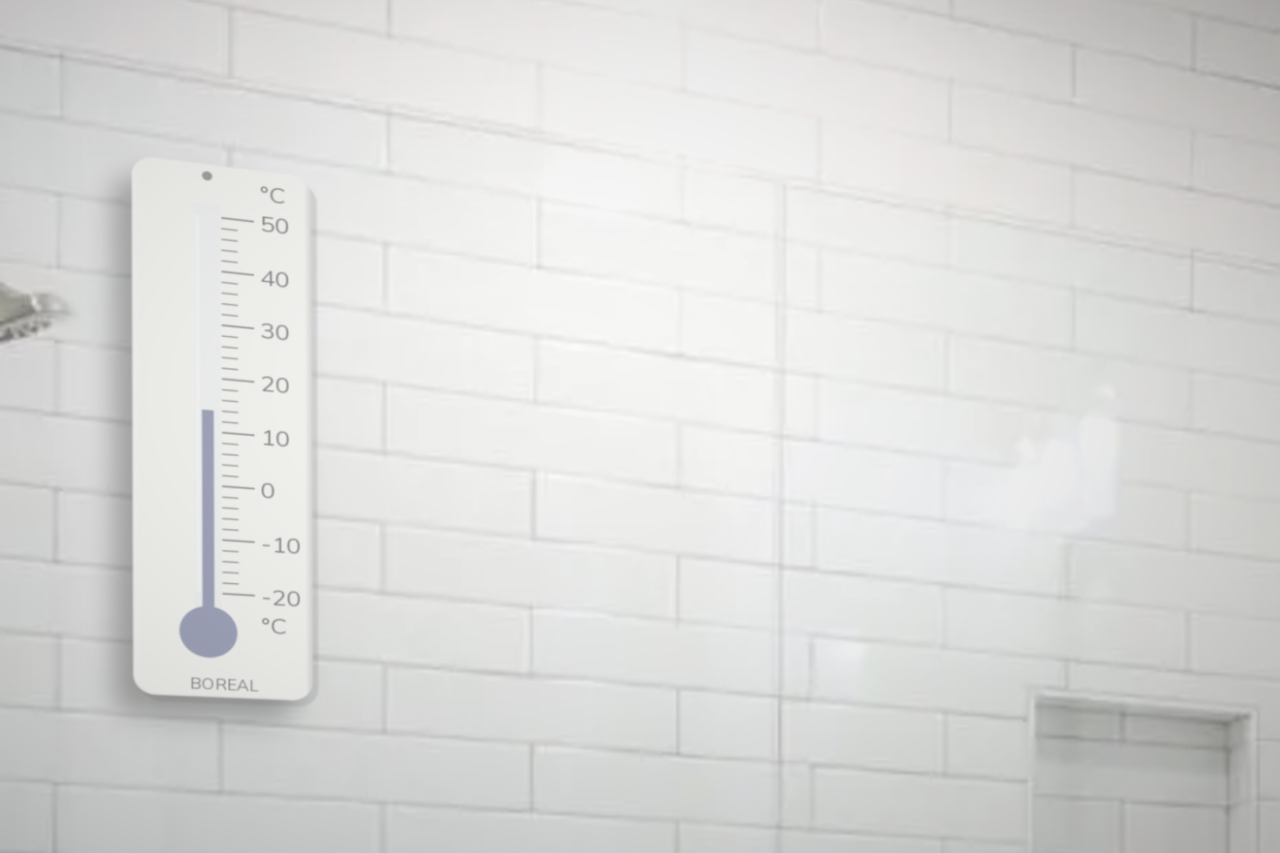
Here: 14
